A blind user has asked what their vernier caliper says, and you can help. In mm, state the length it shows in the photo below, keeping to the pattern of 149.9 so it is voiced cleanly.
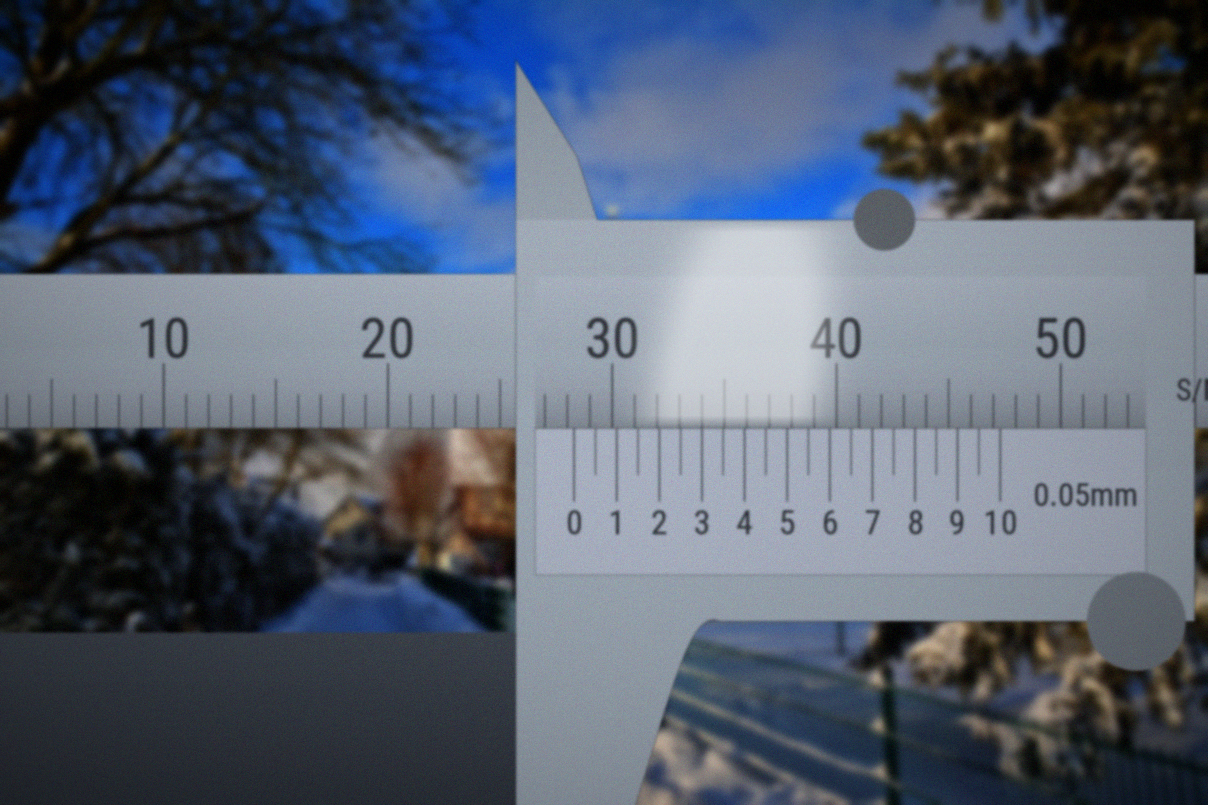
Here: 28.3
